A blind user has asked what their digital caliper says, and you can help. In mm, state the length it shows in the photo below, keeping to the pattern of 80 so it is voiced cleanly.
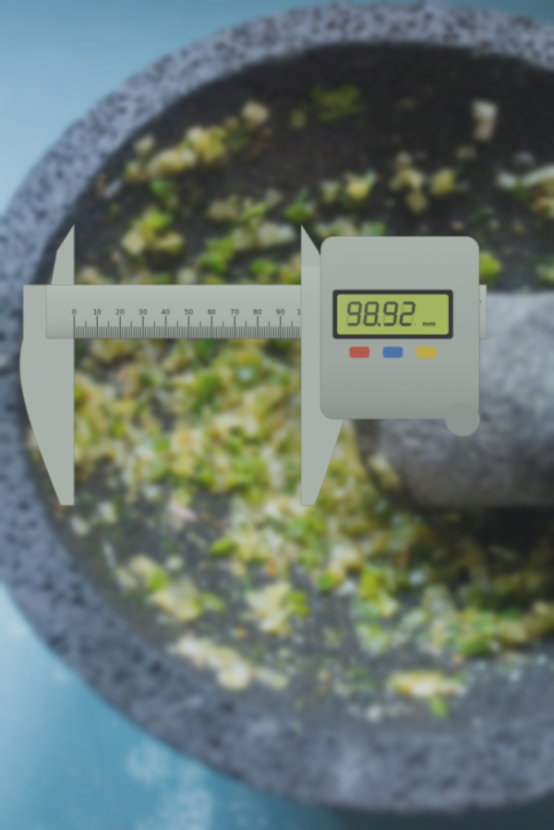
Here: 98.92
